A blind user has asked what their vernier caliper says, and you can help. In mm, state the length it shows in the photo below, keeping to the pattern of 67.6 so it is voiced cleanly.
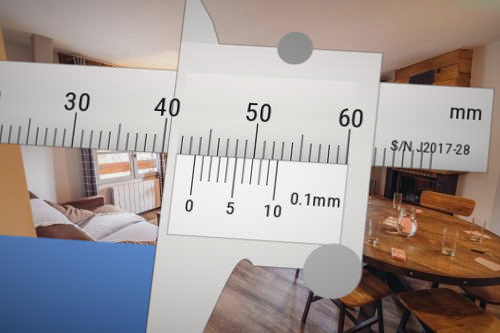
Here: 43.6
